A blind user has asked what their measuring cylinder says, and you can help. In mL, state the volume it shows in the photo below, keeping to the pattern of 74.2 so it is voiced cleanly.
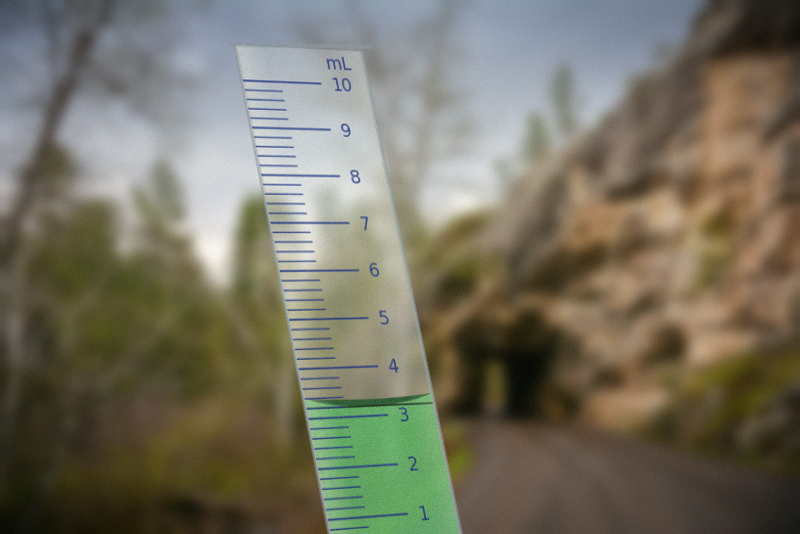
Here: 3.2
